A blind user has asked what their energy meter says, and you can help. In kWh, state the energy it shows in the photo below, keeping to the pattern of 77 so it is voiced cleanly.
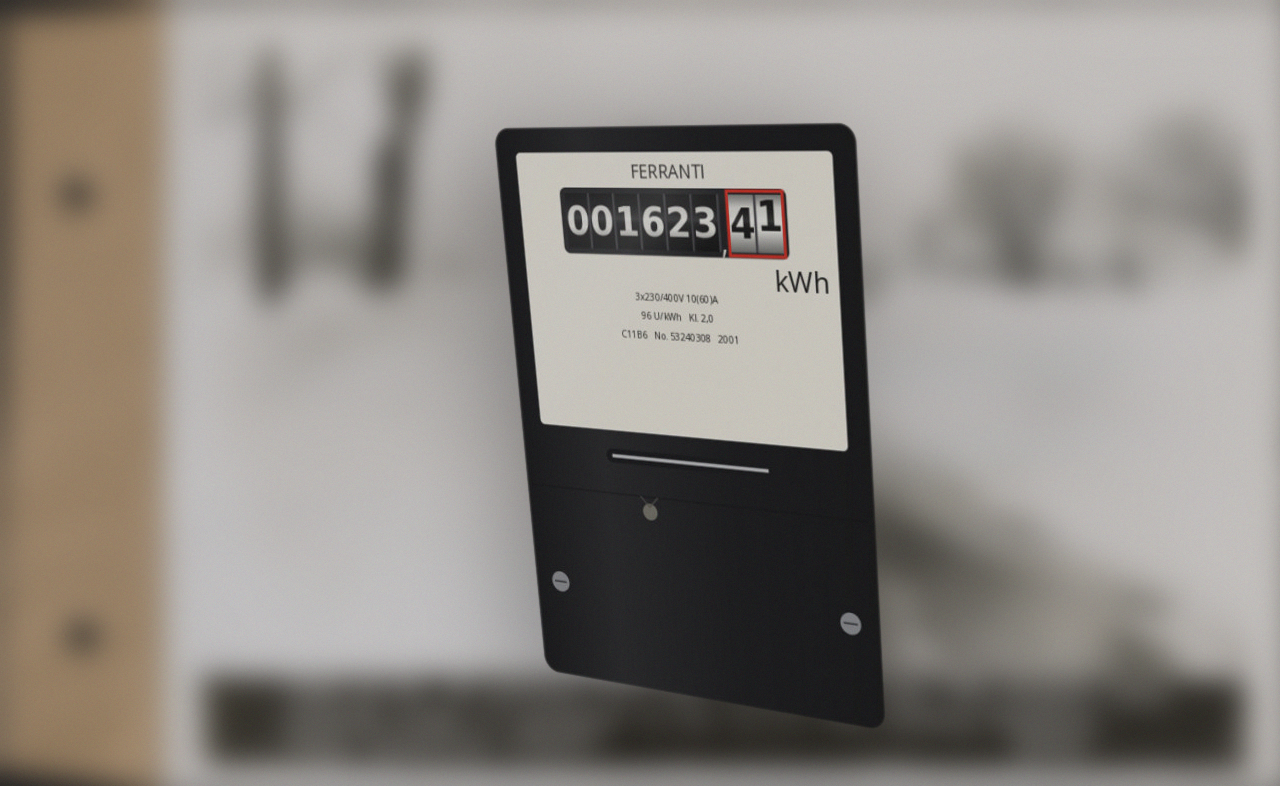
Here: 1623.41
